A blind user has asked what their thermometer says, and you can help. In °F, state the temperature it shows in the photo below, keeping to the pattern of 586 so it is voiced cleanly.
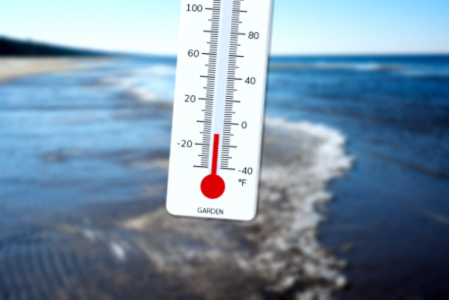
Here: -10
